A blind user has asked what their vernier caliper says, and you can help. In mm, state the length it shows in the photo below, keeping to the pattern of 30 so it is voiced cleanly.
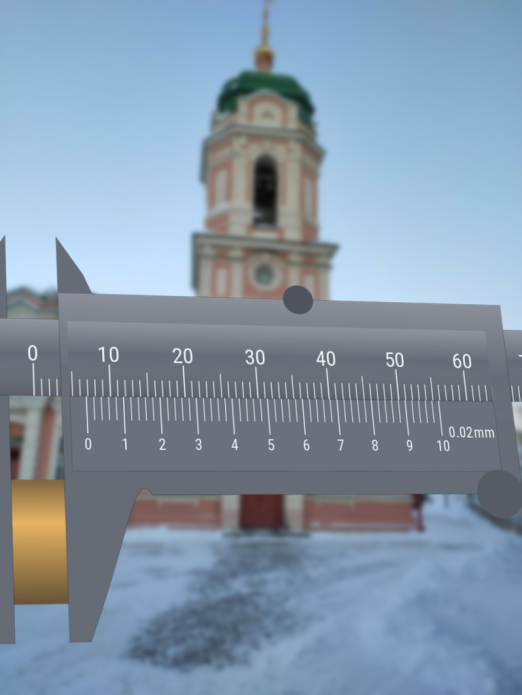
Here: 6.8
